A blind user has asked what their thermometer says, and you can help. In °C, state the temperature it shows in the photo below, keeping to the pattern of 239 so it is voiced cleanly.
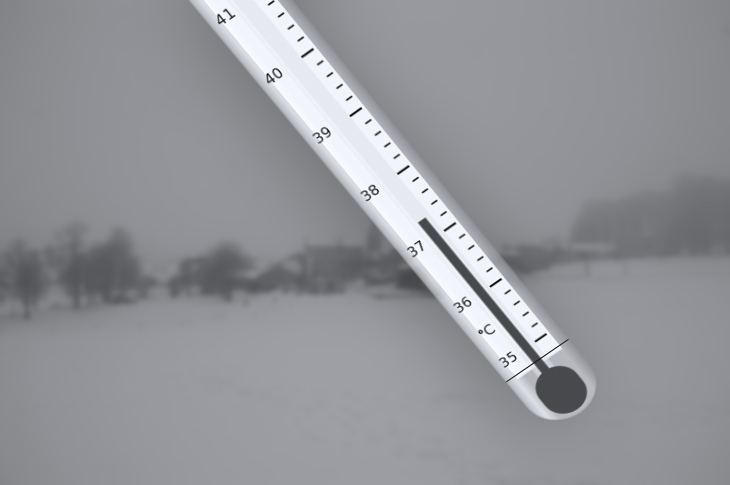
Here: 37.3
